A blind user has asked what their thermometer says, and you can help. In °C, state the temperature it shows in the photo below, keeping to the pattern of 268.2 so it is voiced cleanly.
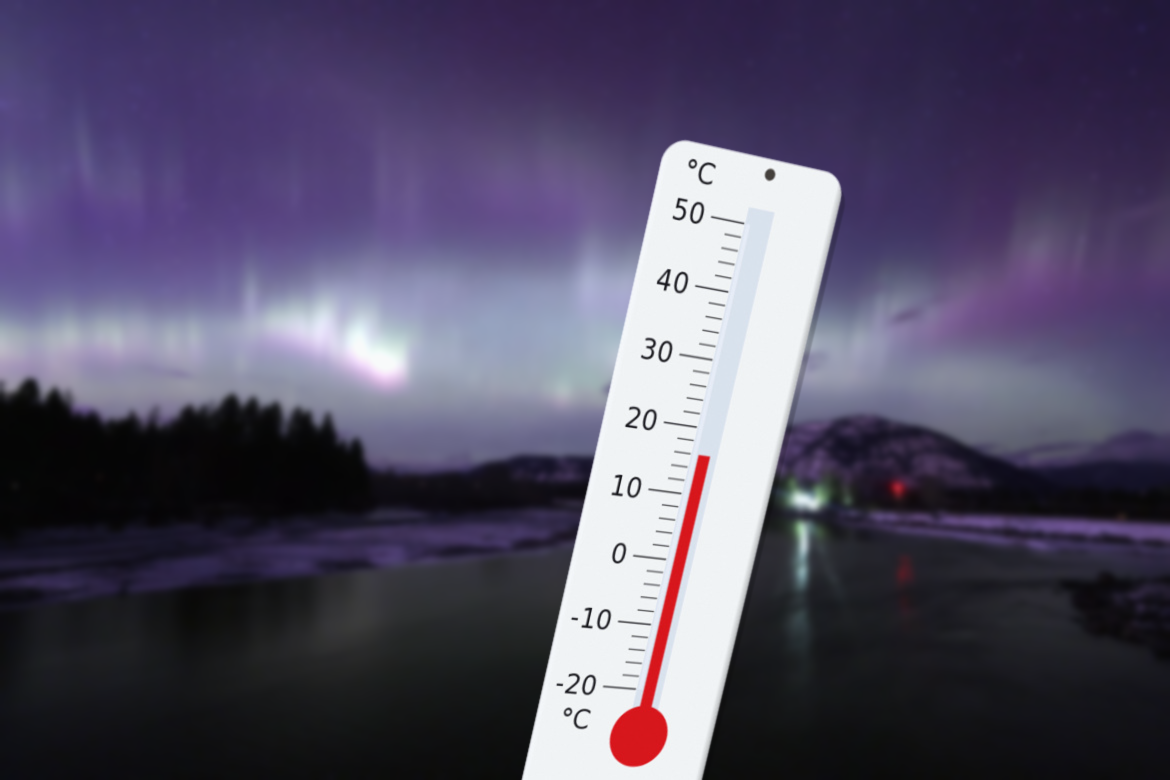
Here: 16
